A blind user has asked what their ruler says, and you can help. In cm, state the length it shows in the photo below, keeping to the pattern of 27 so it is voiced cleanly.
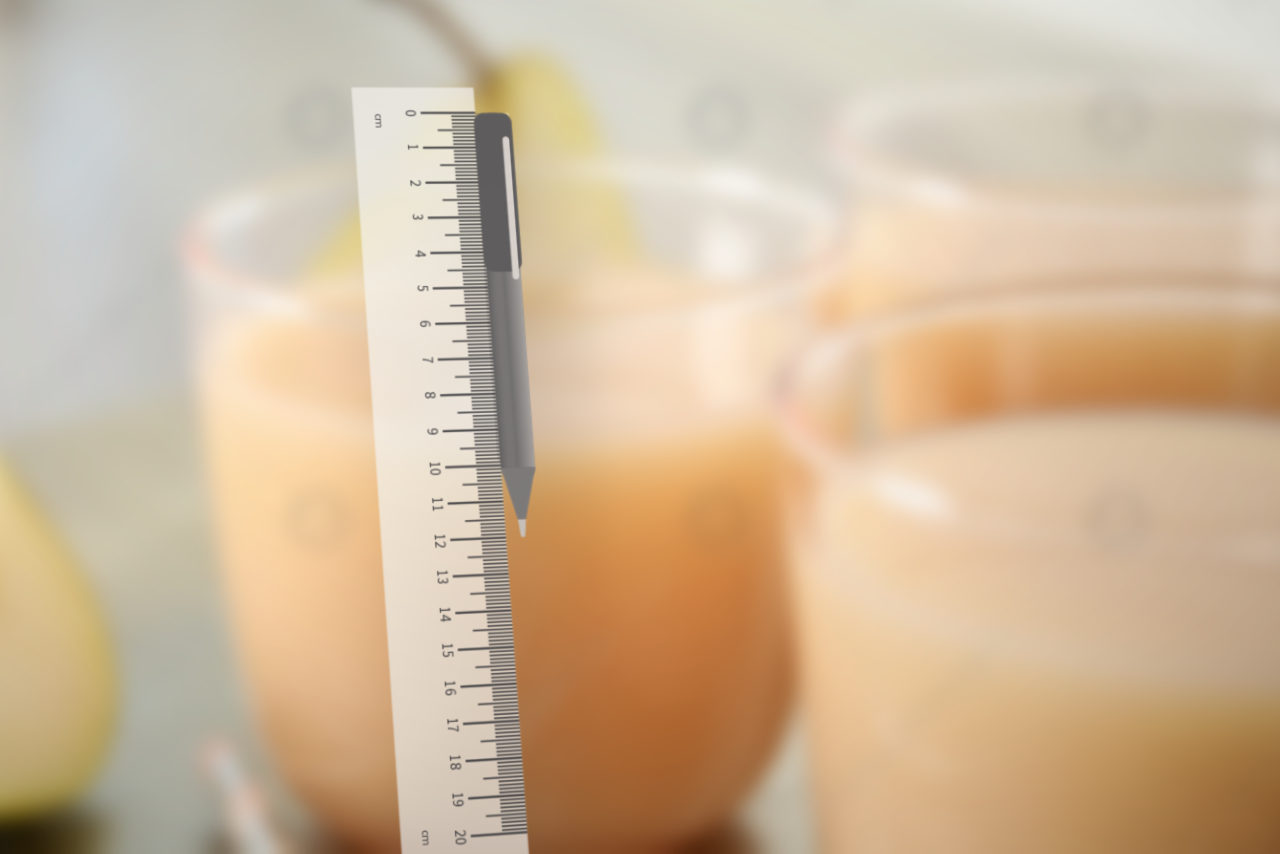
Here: 12
